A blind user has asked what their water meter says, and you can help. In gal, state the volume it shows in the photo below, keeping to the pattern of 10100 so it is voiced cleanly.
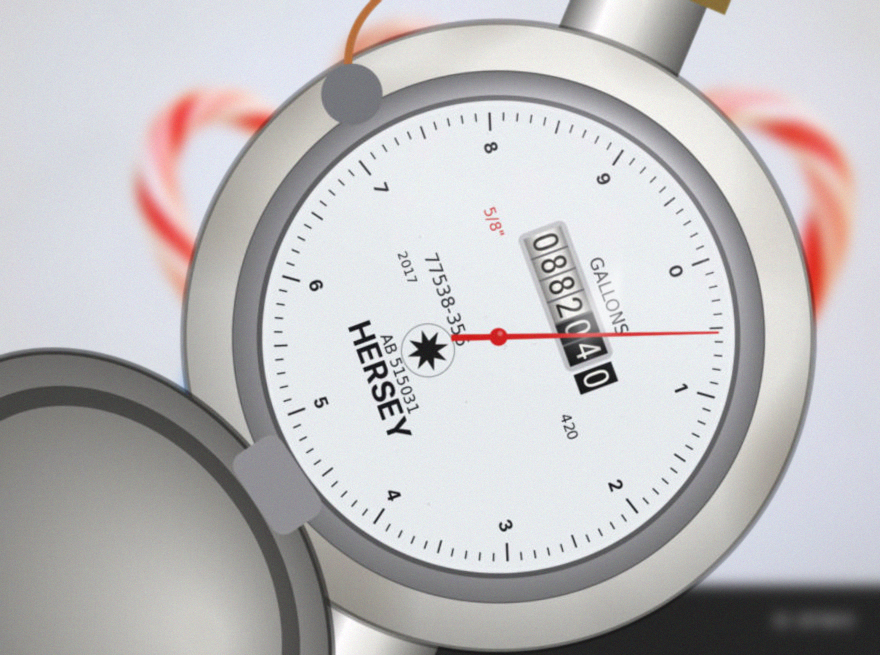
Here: 882040.5
